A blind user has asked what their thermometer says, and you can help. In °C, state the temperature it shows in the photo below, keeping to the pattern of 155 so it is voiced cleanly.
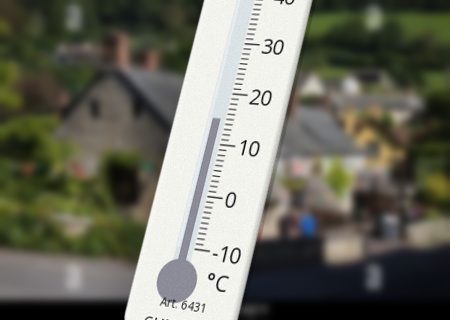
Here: 15
